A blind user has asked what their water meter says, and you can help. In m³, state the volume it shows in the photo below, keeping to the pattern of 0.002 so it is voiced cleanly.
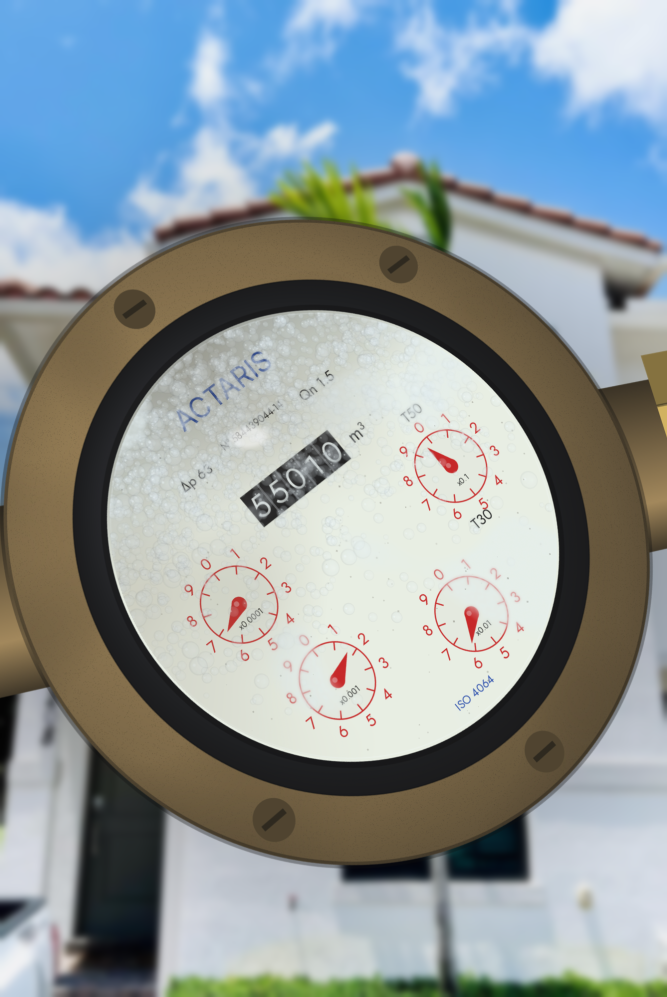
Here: 55009.9616
